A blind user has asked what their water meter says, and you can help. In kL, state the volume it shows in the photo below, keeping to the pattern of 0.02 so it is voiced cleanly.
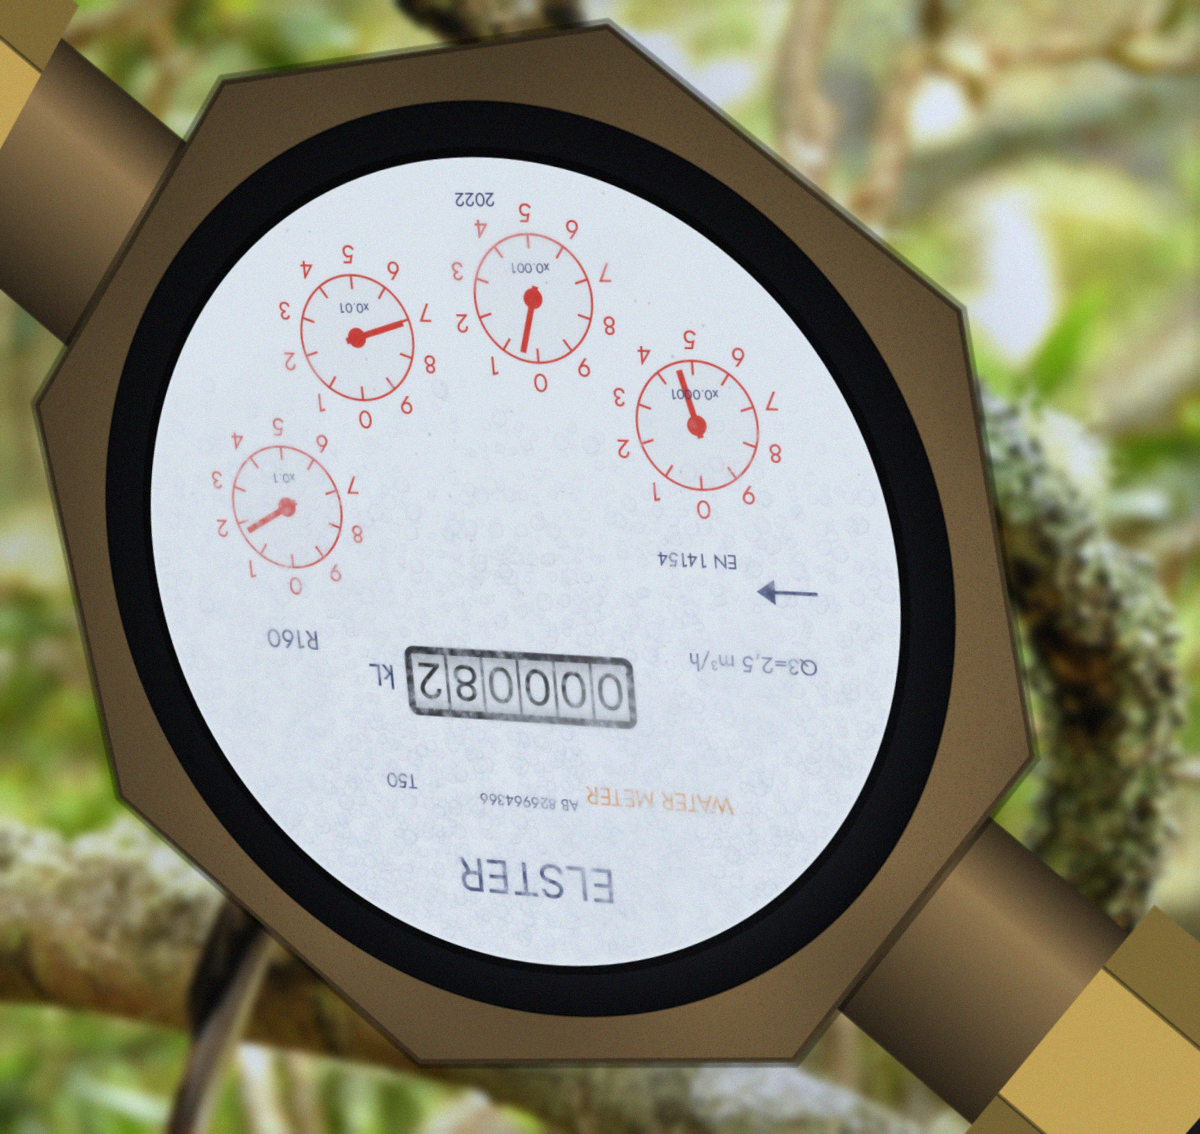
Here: 82.1704
